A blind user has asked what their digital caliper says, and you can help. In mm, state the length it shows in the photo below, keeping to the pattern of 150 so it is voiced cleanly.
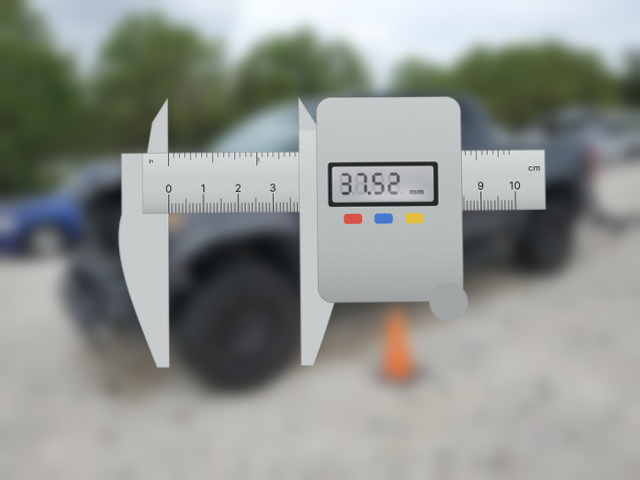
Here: 37.52
